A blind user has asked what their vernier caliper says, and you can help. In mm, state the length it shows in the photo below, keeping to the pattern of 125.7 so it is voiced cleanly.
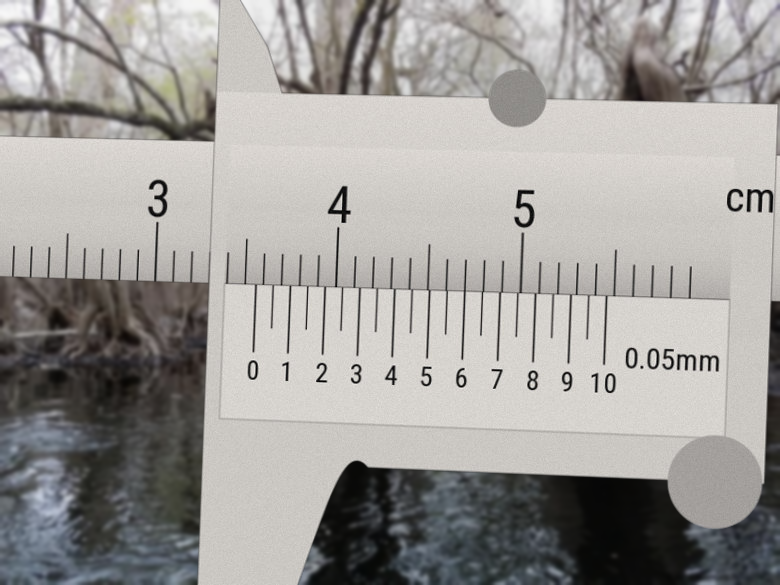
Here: 35.6
